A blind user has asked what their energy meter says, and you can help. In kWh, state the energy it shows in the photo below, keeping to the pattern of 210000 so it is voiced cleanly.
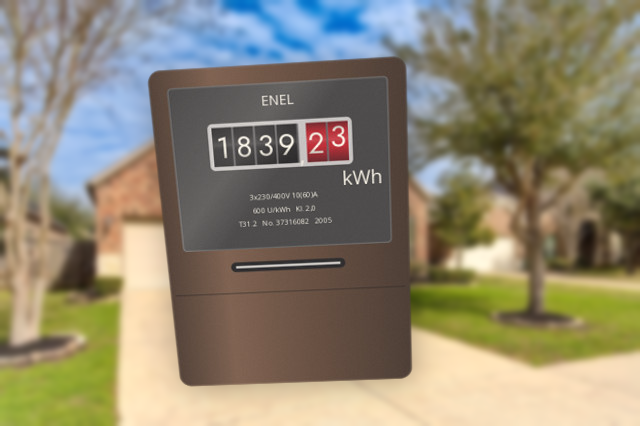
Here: 1839.23
